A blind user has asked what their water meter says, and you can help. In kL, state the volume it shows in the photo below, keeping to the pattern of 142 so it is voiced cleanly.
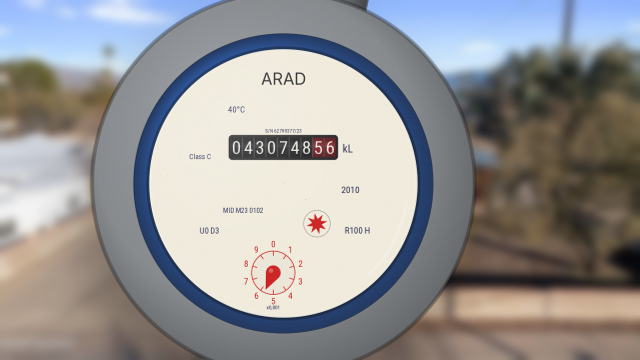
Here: 430748.565
